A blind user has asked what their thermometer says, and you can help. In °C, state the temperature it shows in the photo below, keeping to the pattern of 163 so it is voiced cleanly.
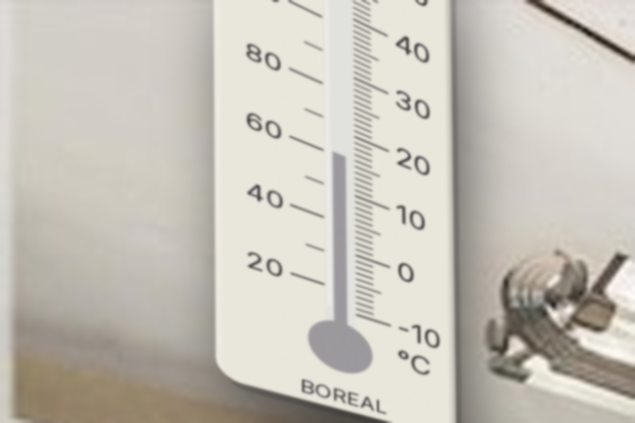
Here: 16
